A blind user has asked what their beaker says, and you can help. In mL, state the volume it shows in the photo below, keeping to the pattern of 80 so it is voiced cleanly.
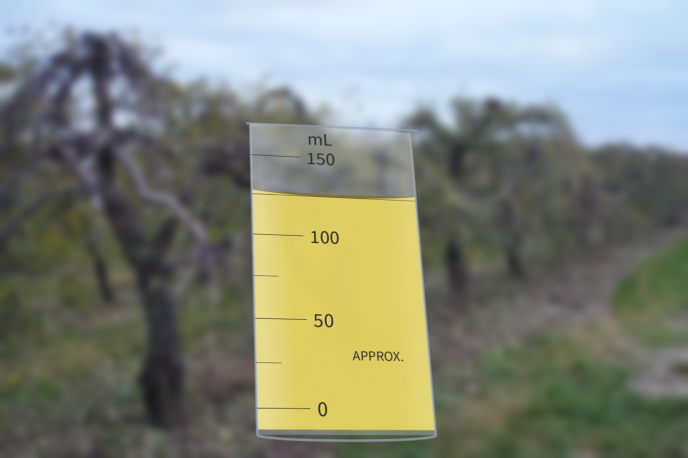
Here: 125
